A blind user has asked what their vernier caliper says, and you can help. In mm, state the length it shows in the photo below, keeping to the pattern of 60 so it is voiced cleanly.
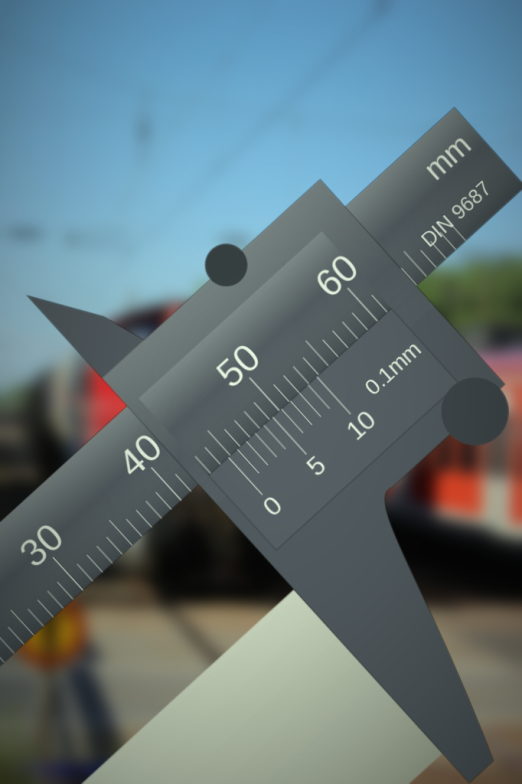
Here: 44.8
